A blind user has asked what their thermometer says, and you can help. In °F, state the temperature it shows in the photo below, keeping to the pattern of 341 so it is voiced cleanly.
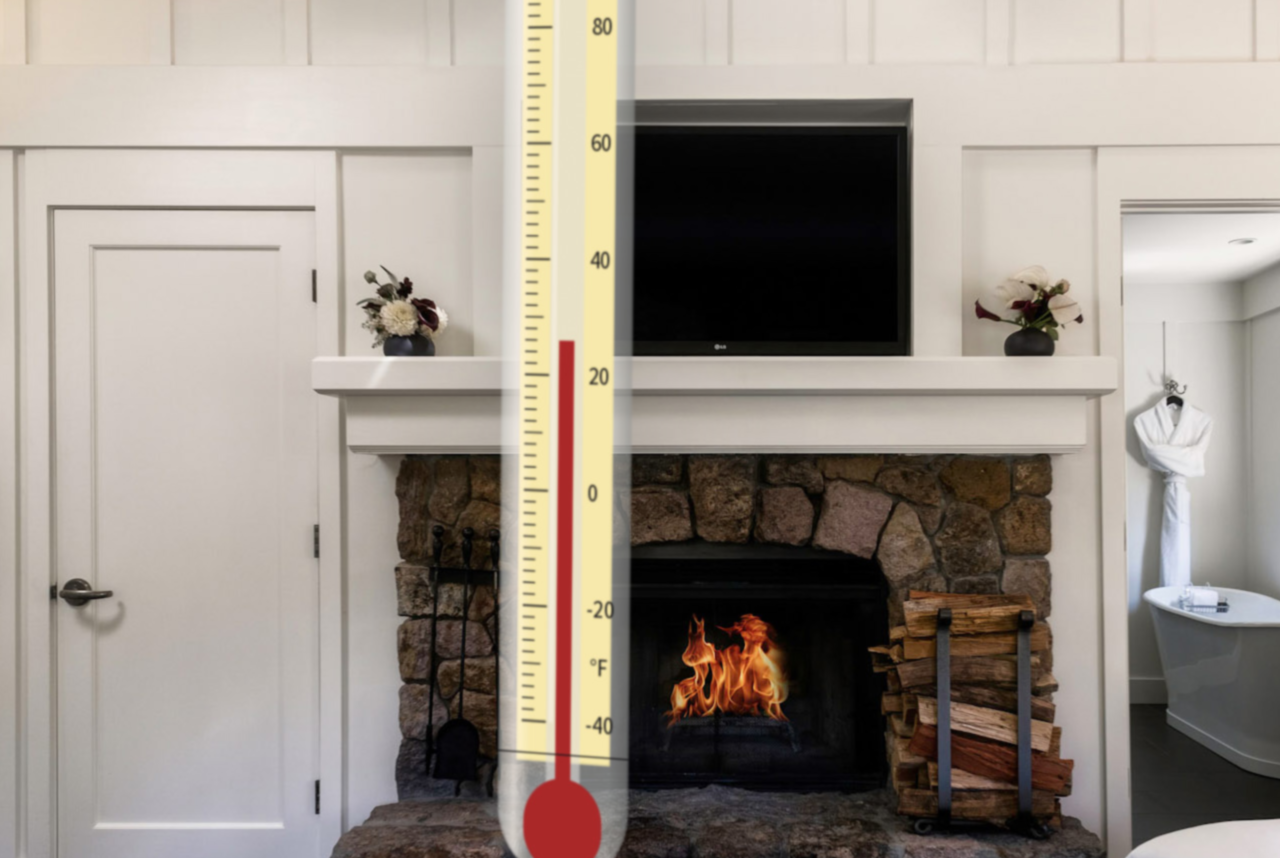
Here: 26
